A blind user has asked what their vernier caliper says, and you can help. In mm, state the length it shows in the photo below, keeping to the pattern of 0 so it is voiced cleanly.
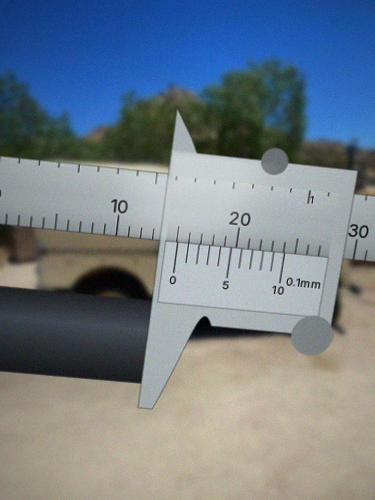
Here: 15.1
